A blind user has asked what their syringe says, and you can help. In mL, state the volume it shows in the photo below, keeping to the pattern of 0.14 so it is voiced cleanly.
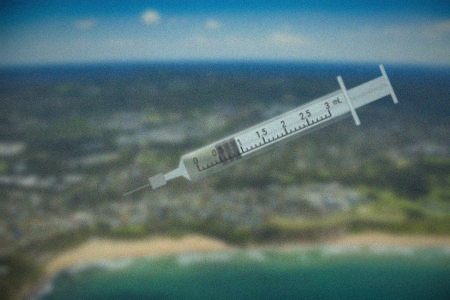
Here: 0.5
